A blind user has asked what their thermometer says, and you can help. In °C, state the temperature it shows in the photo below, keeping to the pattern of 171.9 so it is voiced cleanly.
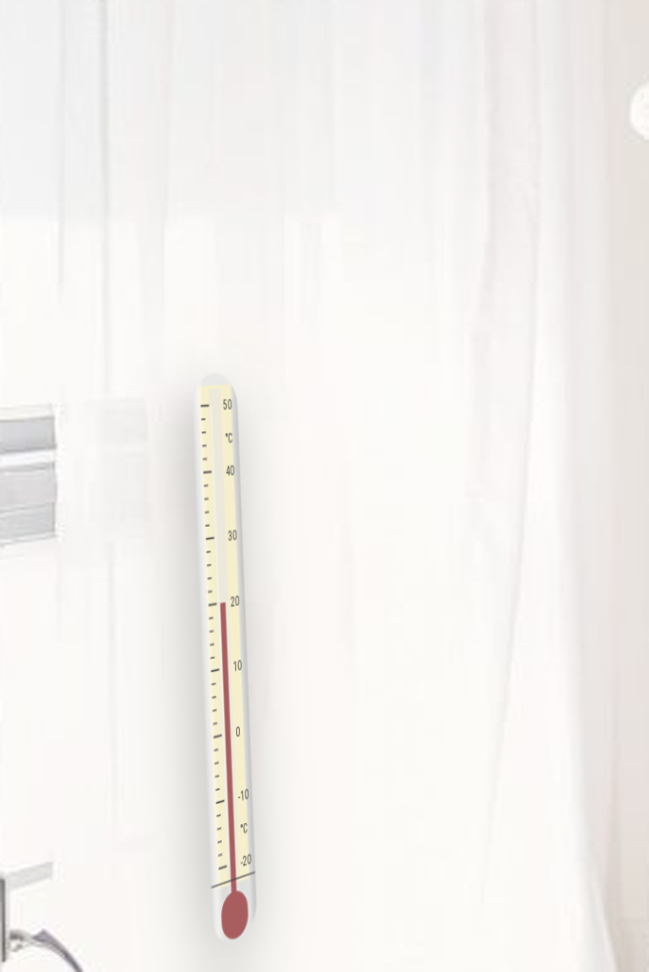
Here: 20
